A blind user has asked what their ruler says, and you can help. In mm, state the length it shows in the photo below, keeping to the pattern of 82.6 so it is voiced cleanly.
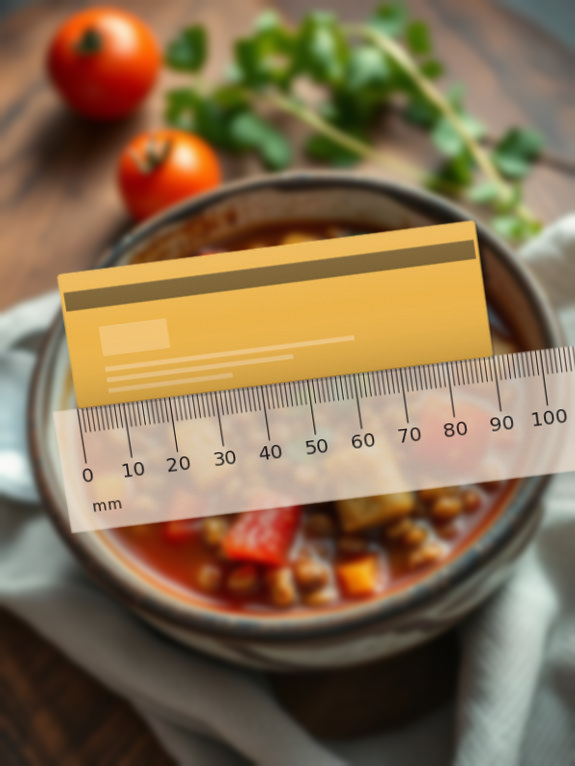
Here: 90
